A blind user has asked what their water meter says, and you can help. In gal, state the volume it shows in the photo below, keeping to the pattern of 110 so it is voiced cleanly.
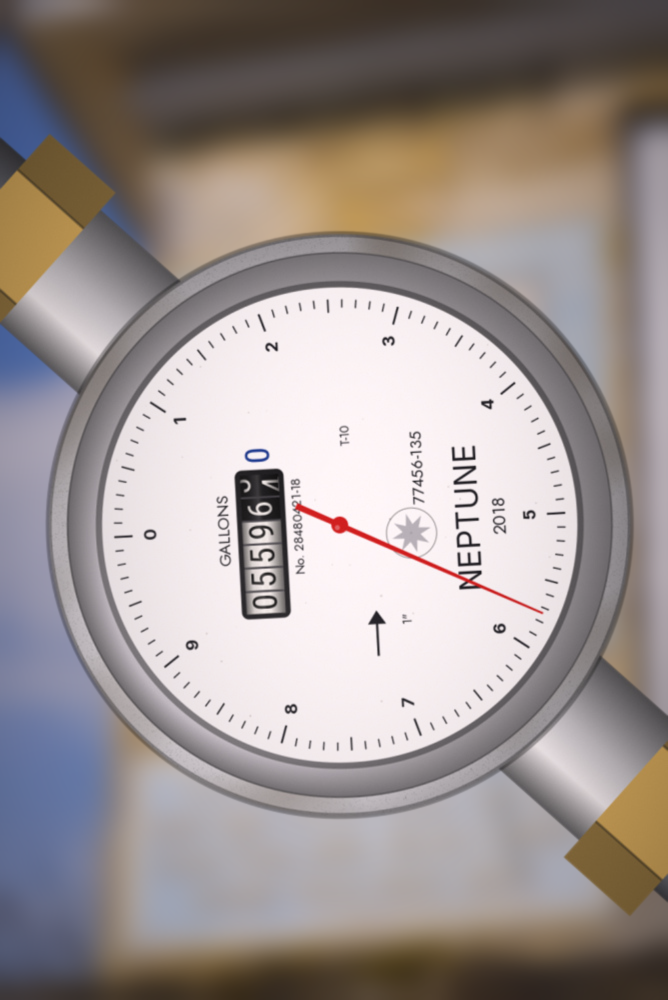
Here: 559635.7
